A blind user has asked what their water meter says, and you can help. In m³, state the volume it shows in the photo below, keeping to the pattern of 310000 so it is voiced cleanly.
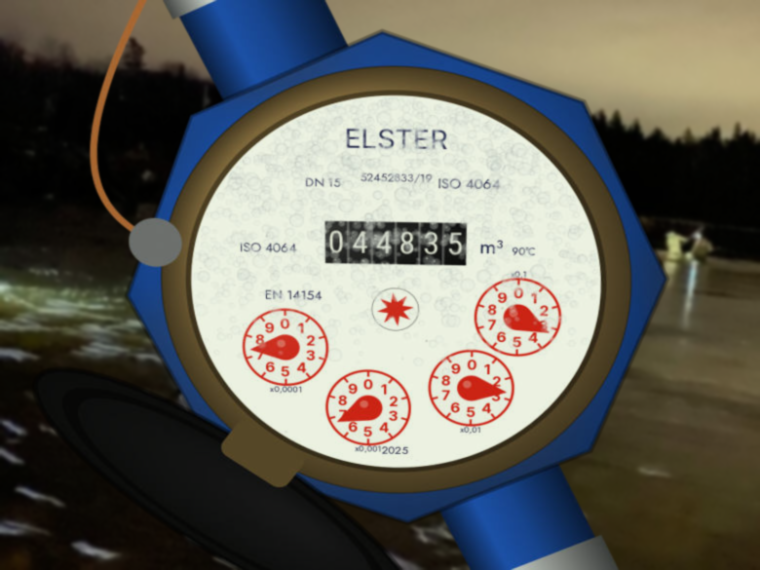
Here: 44835.3267
